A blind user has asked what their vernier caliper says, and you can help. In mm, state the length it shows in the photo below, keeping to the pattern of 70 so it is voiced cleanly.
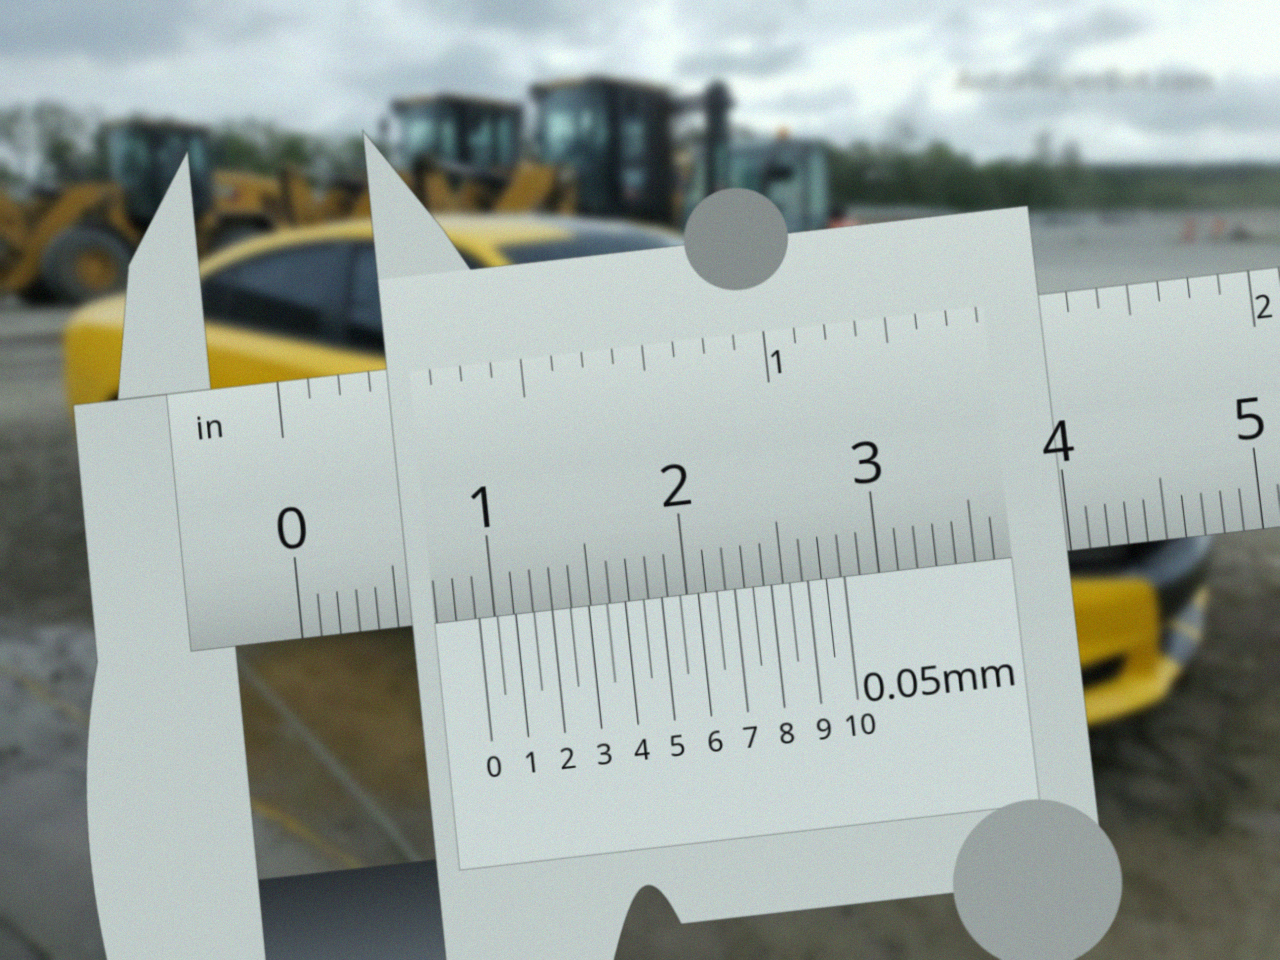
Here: 9.2
